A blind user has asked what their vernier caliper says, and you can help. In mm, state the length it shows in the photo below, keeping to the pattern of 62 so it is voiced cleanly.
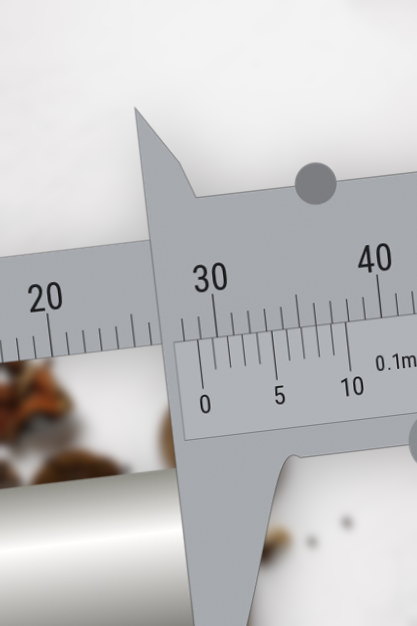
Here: 28.8
